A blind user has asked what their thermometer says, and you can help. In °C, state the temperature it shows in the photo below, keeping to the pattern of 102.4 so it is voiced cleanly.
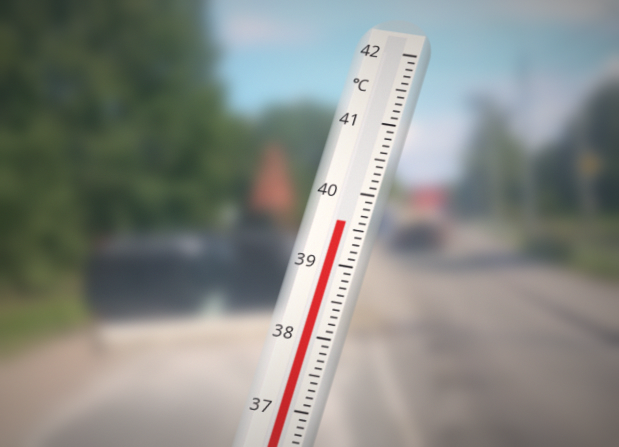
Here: 39.6
